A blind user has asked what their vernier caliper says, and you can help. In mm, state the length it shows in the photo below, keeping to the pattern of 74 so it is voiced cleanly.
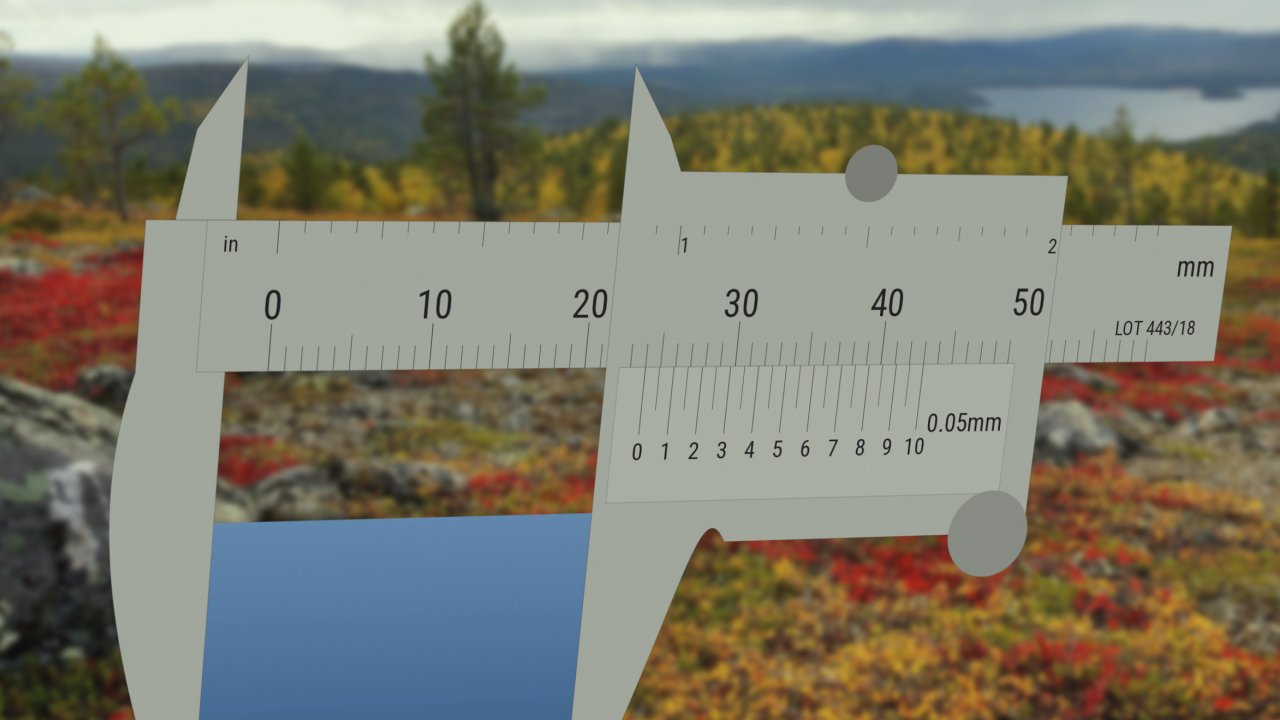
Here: 24.0
